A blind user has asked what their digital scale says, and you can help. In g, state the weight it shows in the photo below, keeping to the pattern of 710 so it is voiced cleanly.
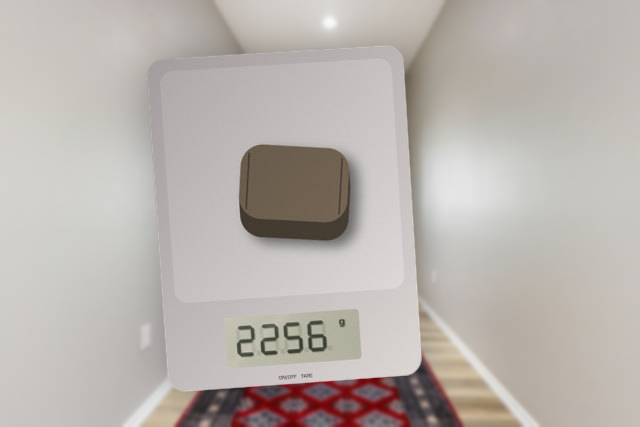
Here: 2256
